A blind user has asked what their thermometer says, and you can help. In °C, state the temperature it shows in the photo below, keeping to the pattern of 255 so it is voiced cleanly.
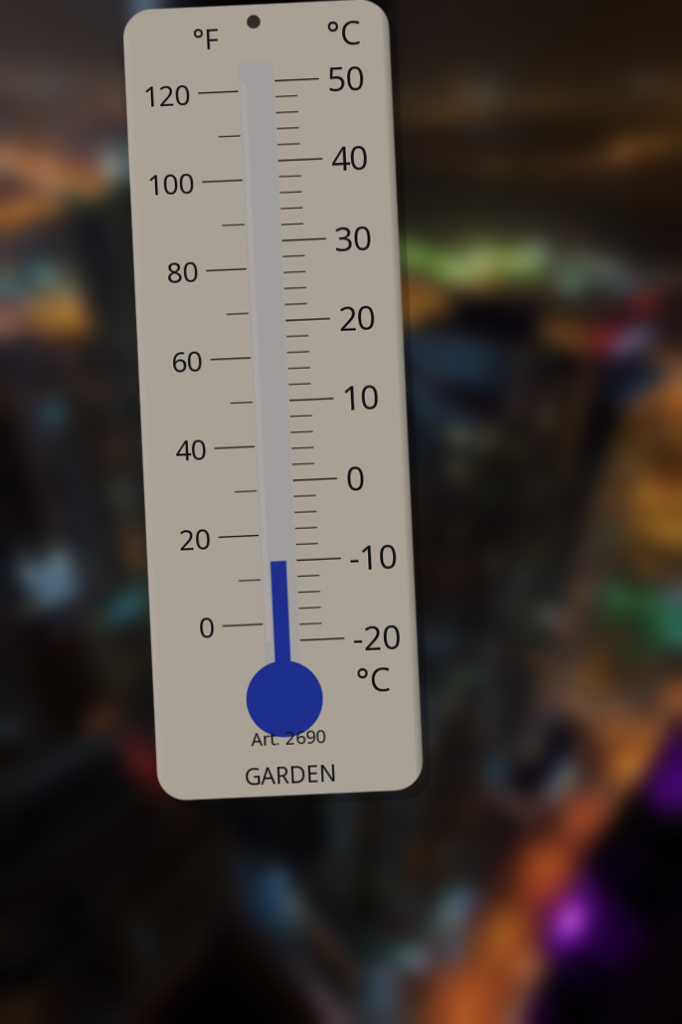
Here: -10
